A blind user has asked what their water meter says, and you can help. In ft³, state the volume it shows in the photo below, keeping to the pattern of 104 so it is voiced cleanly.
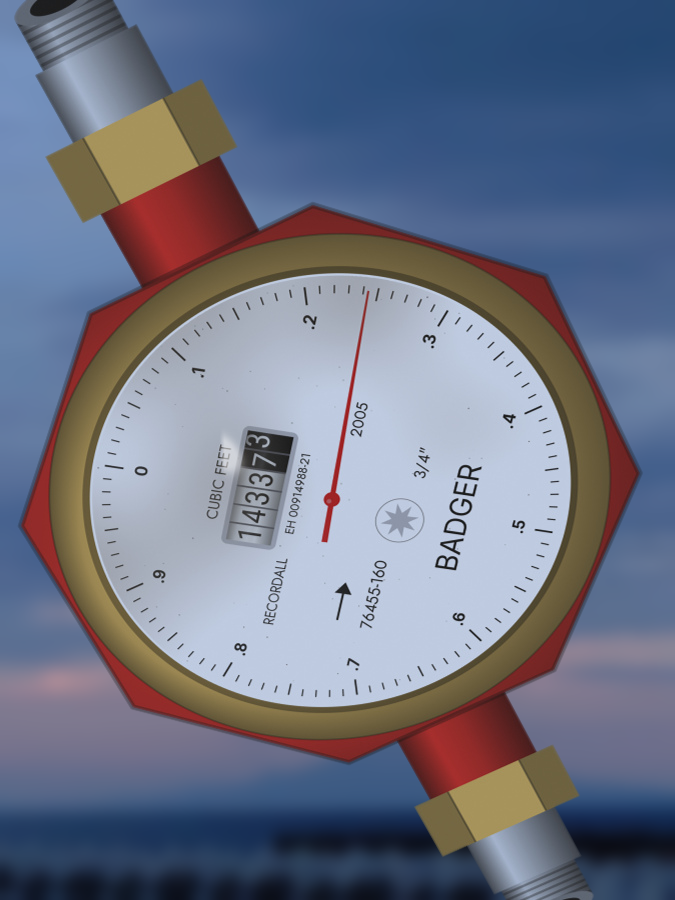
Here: 143373.24
